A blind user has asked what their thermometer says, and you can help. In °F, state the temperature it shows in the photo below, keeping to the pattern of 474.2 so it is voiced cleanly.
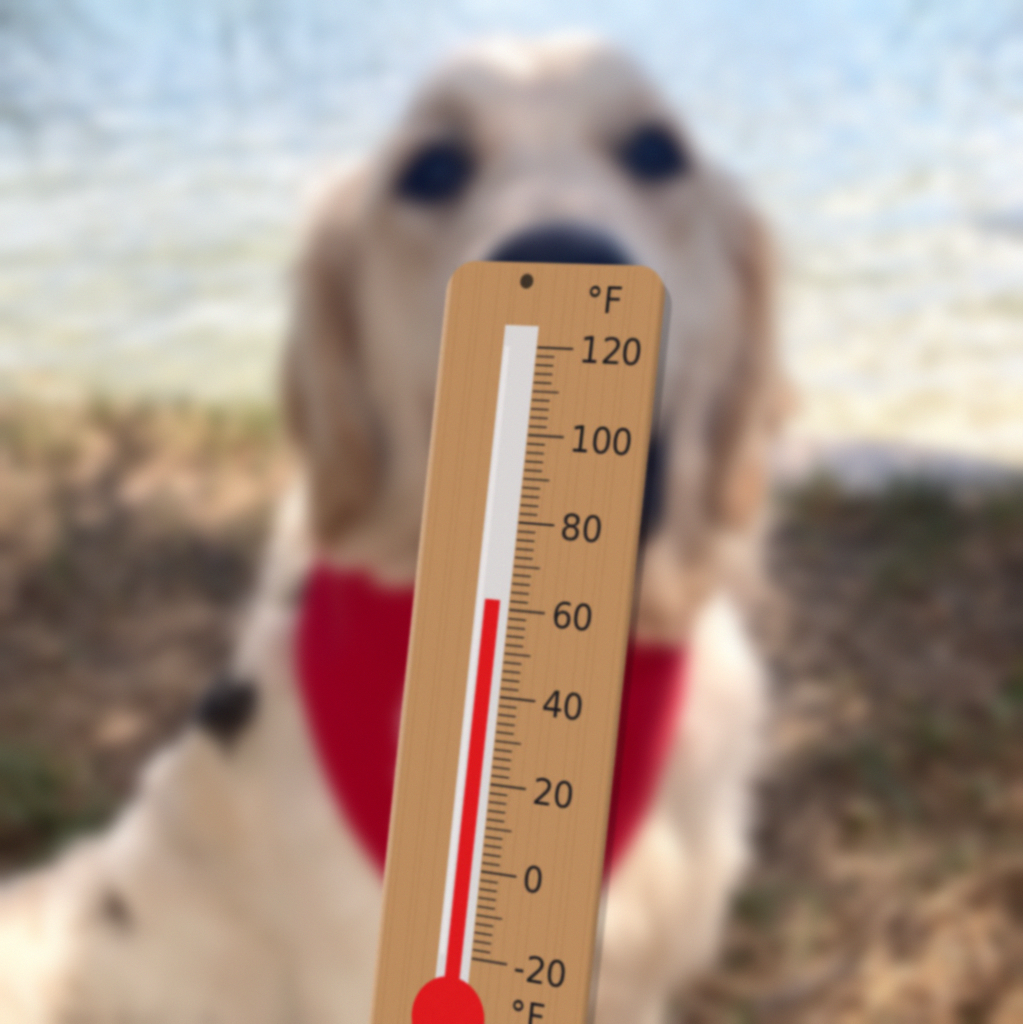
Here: 62
